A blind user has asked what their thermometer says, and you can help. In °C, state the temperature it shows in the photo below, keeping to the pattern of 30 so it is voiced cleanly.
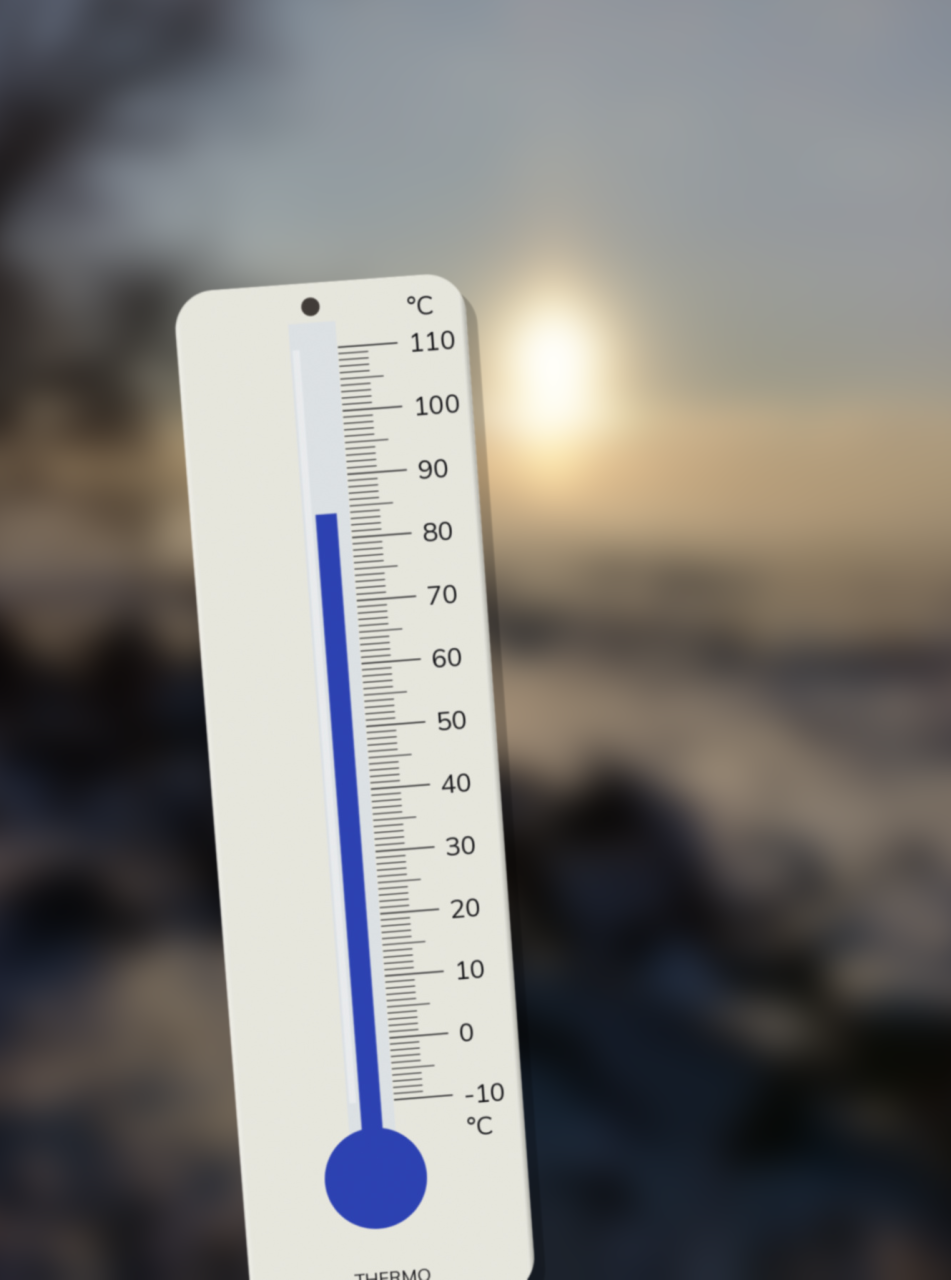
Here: 84
